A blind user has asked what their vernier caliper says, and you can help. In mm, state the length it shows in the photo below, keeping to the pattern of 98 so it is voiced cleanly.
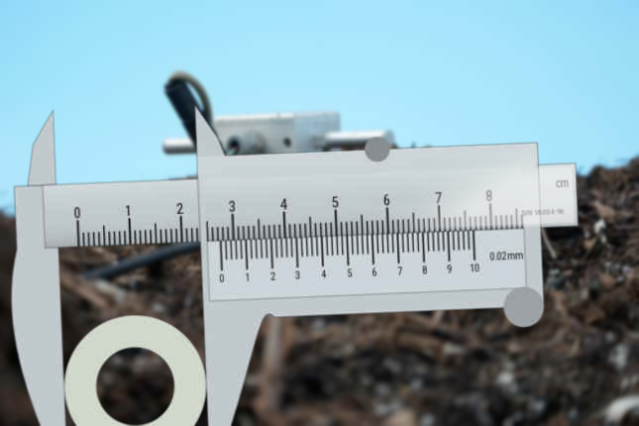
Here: 27.5
